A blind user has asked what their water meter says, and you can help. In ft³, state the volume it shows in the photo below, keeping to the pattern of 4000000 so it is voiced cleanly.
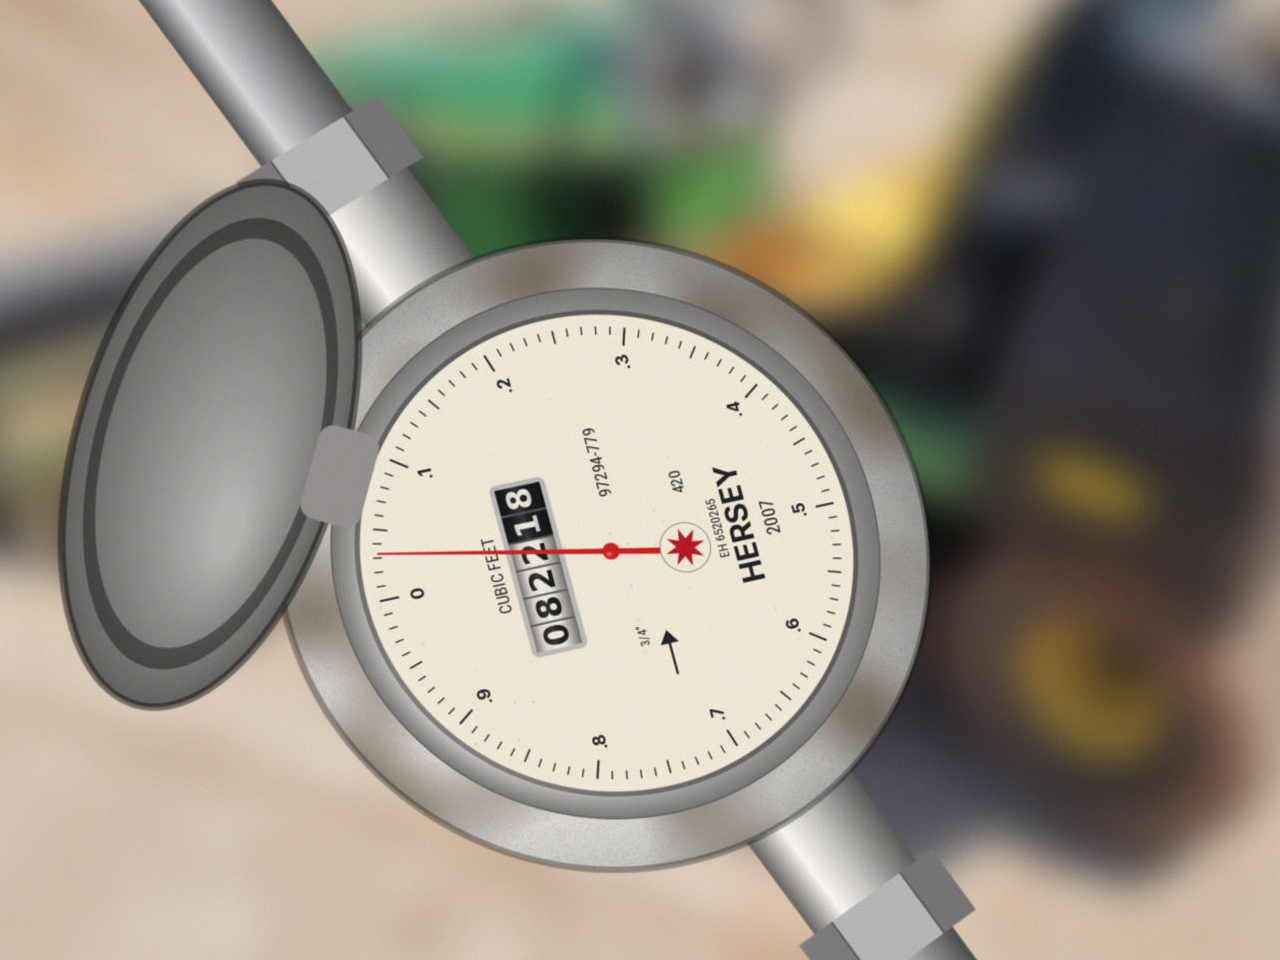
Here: 82218.03
